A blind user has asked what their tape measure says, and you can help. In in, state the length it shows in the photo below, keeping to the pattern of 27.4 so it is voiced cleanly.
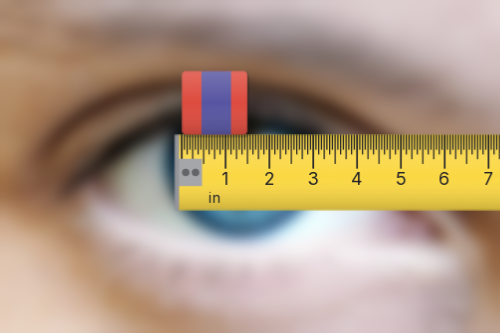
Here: 1.5
